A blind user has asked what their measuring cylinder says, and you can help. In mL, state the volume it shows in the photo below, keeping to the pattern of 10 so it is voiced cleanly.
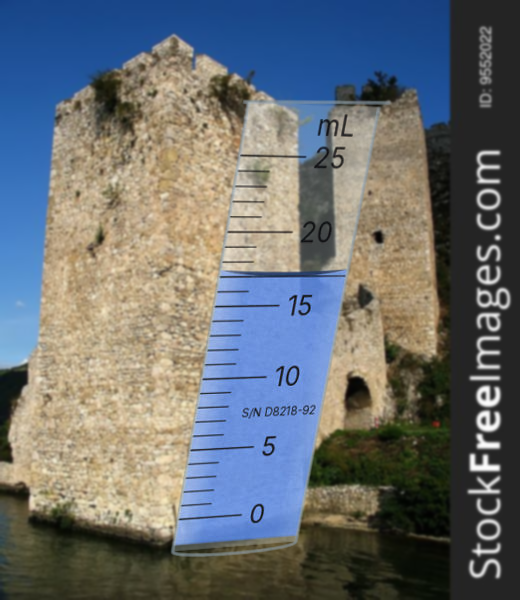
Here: 17
